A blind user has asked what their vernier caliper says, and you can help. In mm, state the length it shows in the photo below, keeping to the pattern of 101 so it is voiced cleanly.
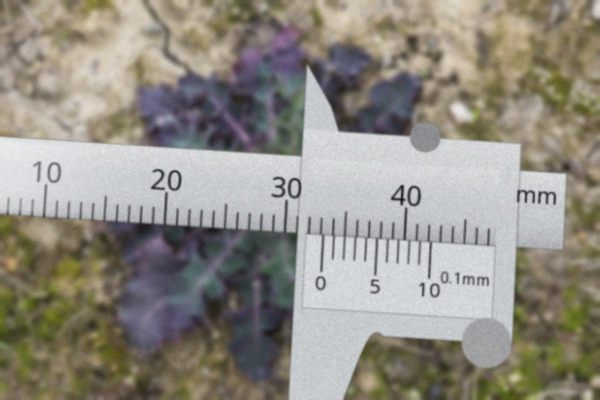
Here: 33.2
